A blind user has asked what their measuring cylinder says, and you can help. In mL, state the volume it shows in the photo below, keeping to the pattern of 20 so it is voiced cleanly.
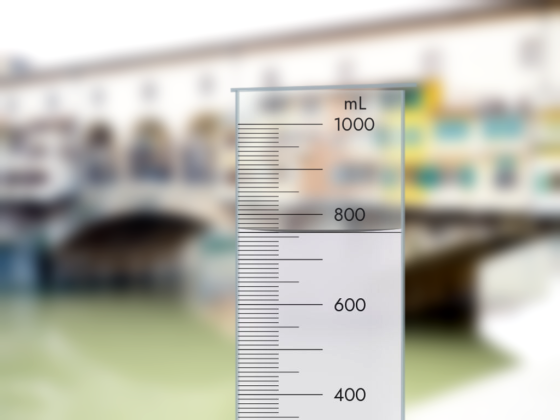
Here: 760
